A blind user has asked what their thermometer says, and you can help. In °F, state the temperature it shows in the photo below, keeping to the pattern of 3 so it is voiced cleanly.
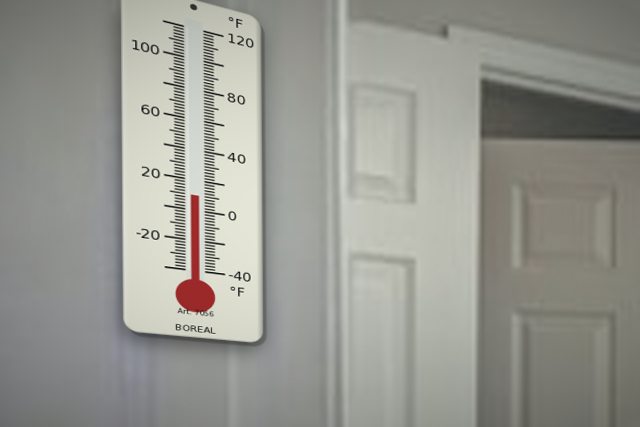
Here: 10
